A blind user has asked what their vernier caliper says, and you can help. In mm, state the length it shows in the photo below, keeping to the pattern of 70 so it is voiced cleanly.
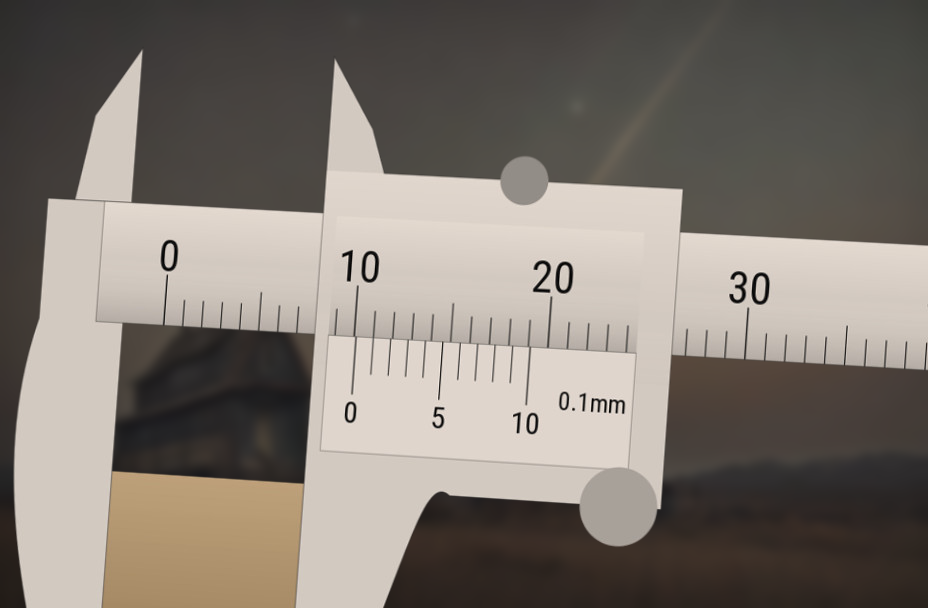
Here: 10.1
